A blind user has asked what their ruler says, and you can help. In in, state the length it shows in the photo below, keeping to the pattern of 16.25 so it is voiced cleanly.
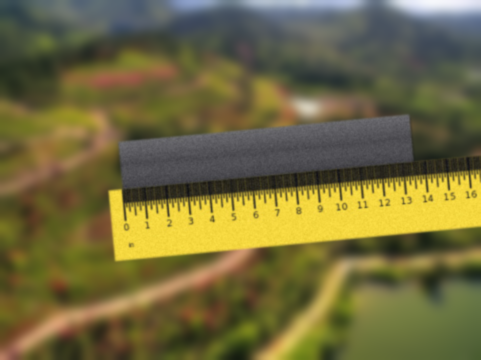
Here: 13.5
